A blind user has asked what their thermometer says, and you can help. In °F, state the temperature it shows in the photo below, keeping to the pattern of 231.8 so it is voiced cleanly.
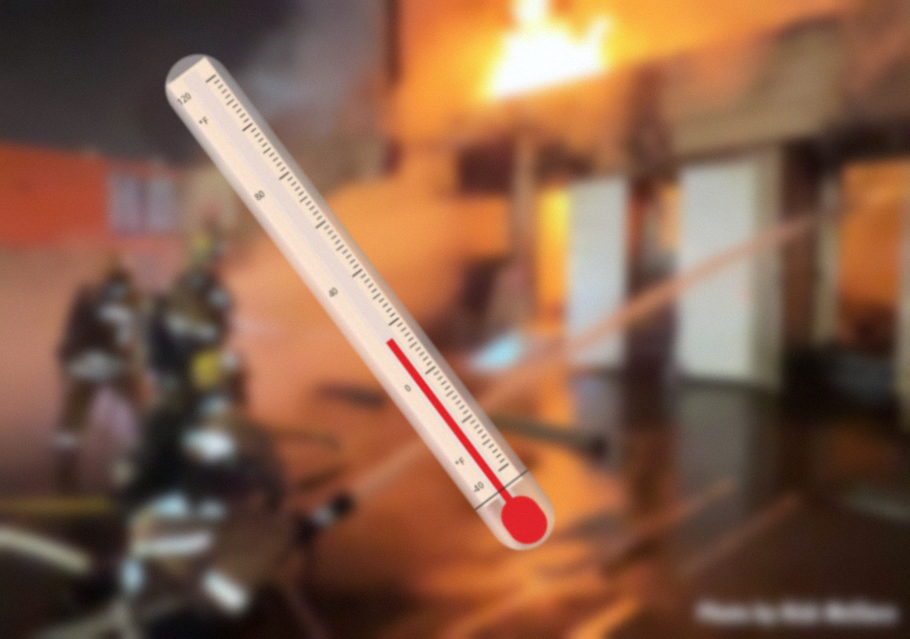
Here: 16
